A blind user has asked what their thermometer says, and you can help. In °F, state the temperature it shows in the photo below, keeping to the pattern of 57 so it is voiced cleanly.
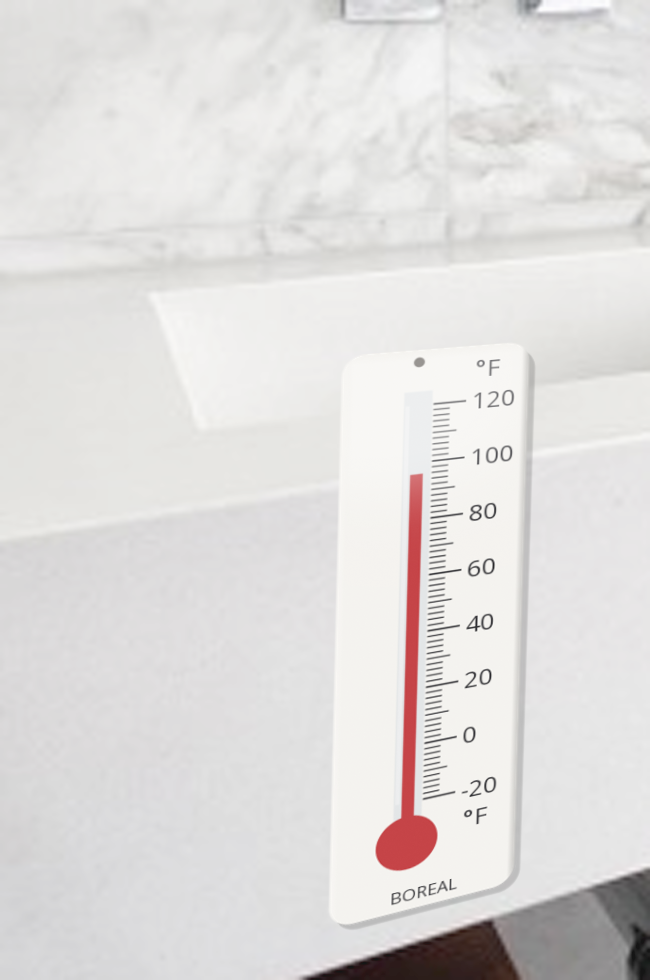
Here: 96
